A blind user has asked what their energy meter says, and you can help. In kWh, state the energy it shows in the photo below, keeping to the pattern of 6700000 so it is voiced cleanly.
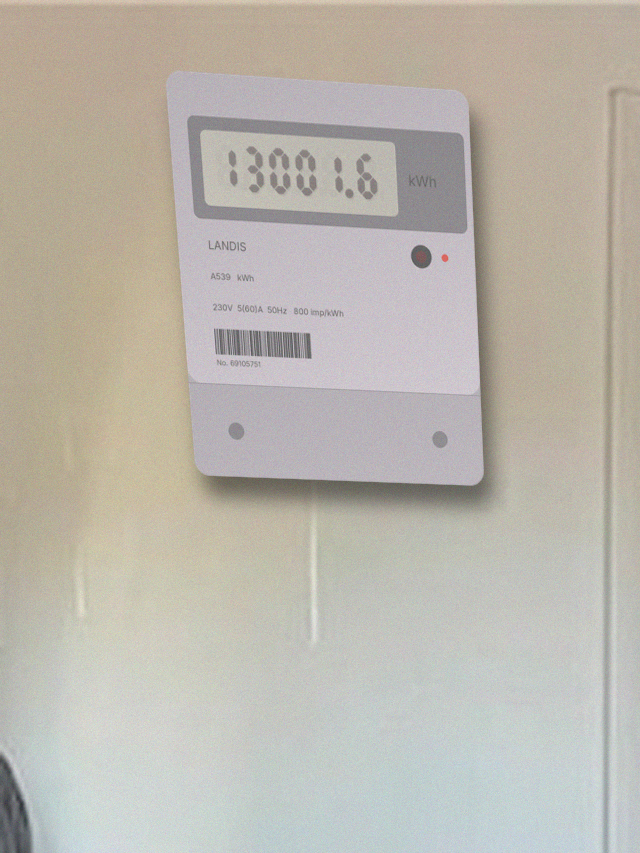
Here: 13001.6
